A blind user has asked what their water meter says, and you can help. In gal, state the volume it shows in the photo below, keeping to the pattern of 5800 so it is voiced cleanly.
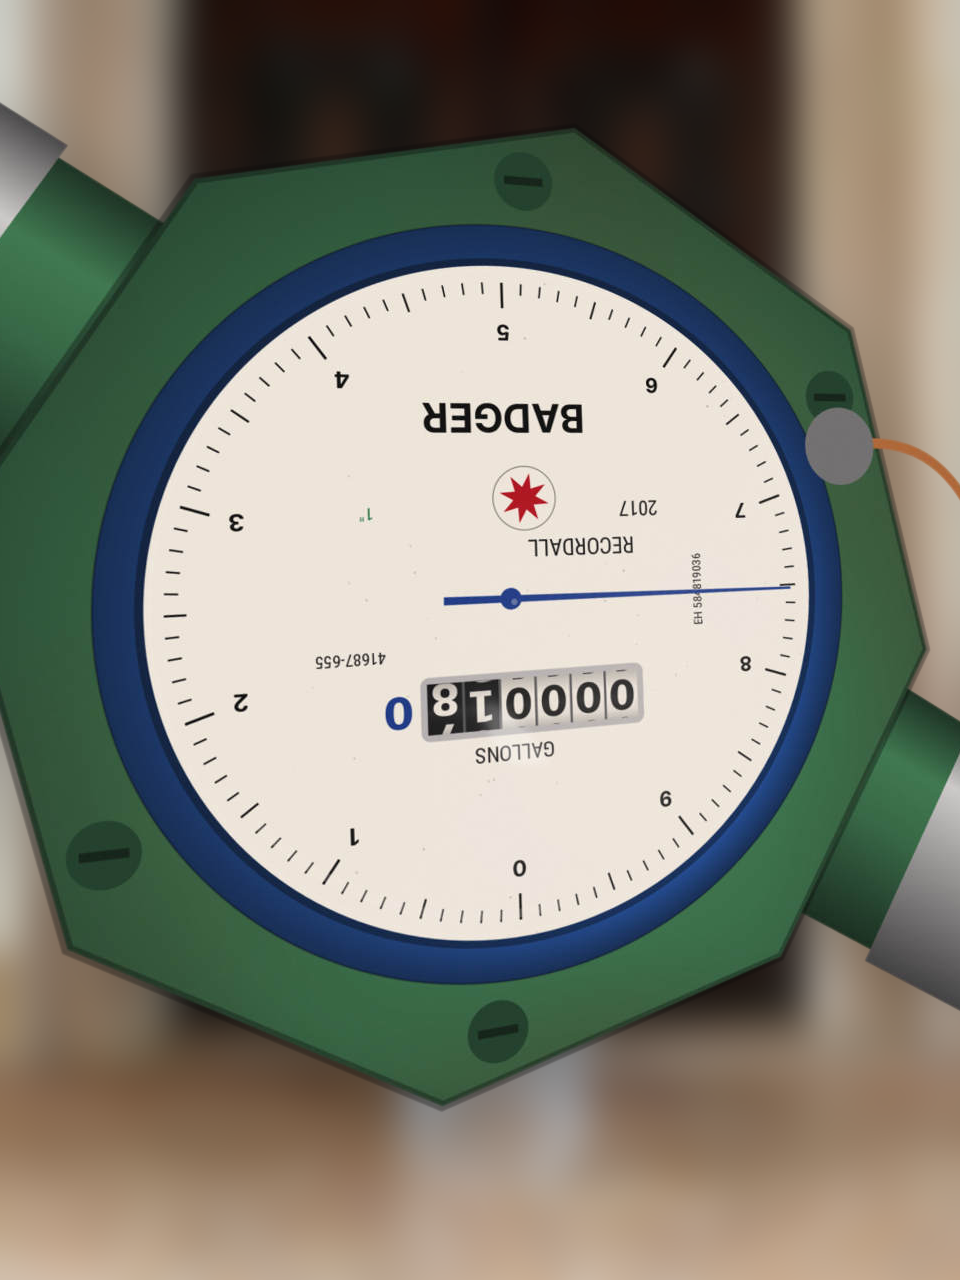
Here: 177.5
